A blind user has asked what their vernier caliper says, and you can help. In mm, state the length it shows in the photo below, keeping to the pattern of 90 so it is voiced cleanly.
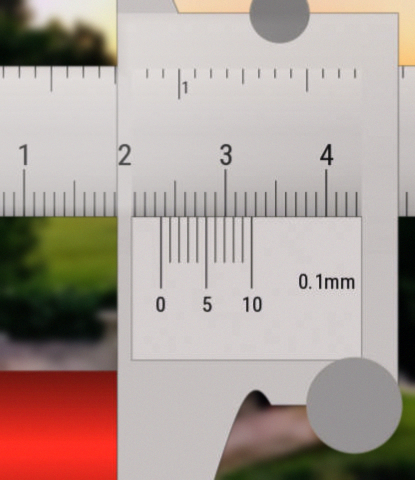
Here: 23.6
